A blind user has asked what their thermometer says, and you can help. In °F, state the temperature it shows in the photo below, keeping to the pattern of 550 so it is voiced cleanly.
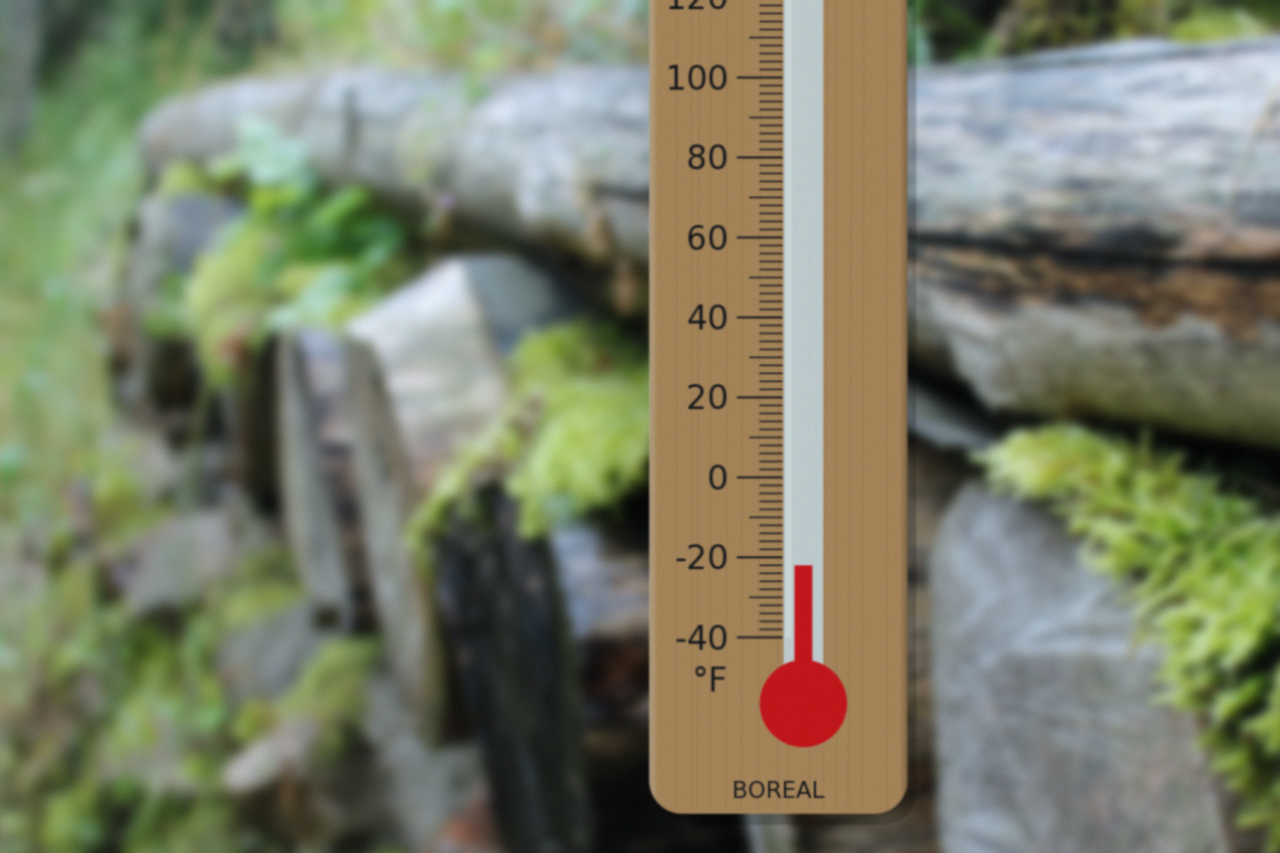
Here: -22
